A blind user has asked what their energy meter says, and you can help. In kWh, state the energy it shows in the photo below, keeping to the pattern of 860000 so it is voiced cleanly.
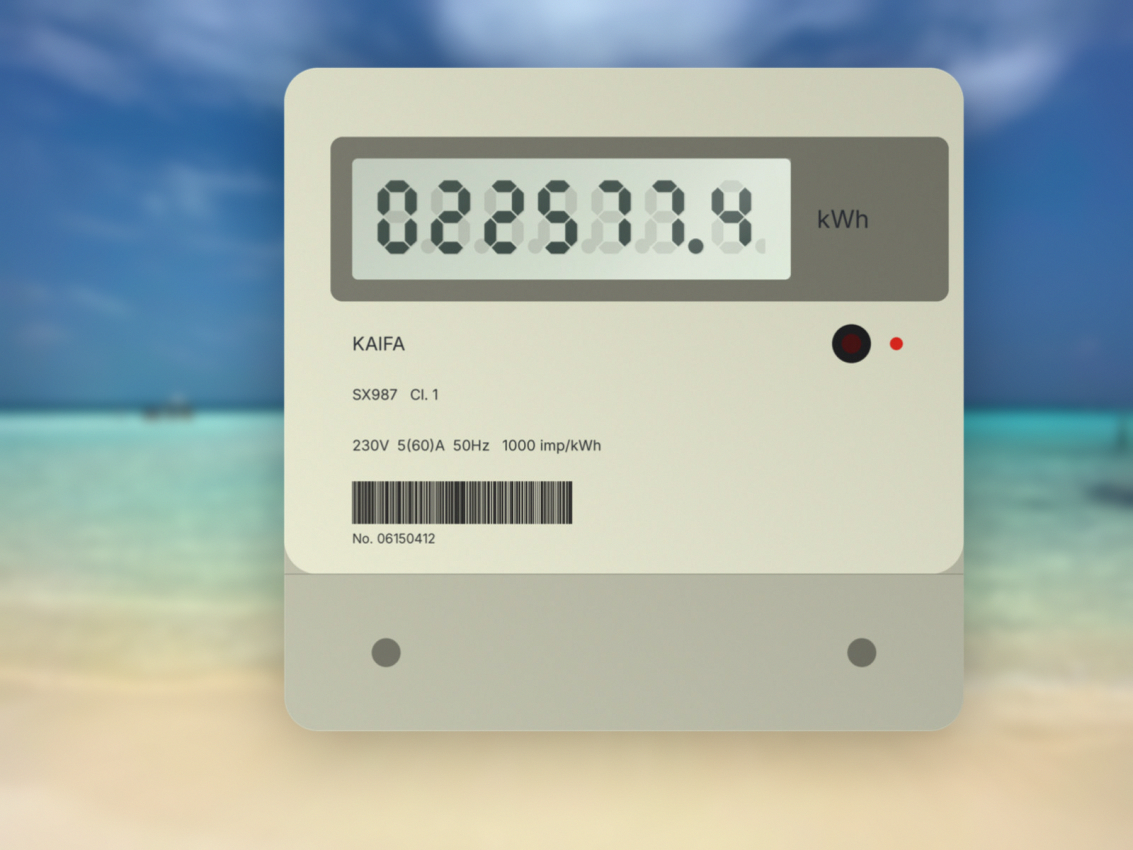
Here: 22577.4
